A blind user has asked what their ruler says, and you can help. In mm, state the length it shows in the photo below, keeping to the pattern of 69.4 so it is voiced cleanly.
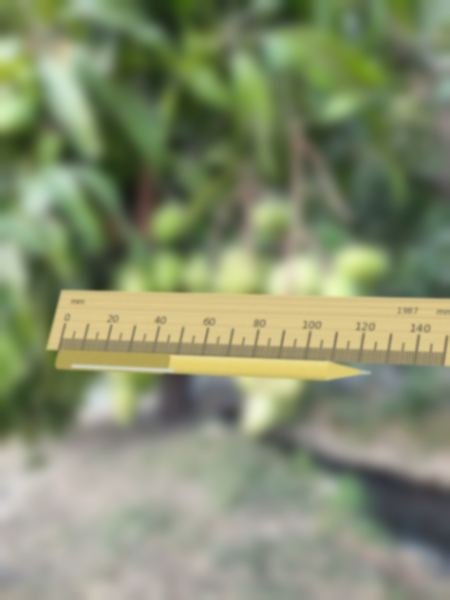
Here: 125
